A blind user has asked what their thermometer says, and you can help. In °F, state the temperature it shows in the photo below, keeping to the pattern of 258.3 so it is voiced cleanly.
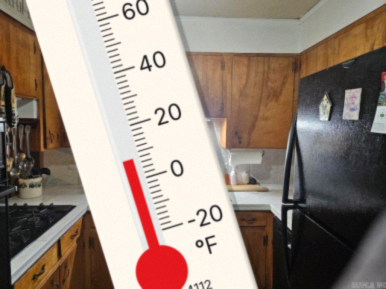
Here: 8
